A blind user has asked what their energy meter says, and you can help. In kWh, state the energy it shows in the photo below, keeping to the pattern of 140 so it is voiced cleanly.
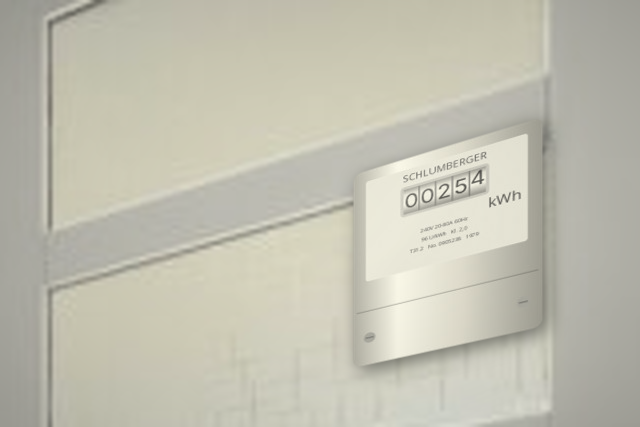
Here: 254
